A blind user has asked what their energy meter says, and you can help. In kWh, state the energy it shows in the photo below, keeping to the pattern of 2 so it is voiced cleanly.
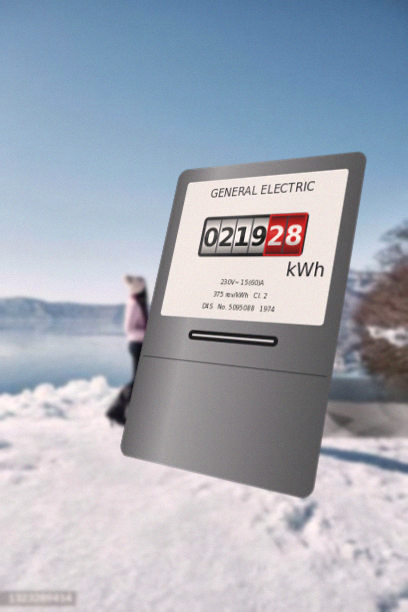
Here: 219.28
